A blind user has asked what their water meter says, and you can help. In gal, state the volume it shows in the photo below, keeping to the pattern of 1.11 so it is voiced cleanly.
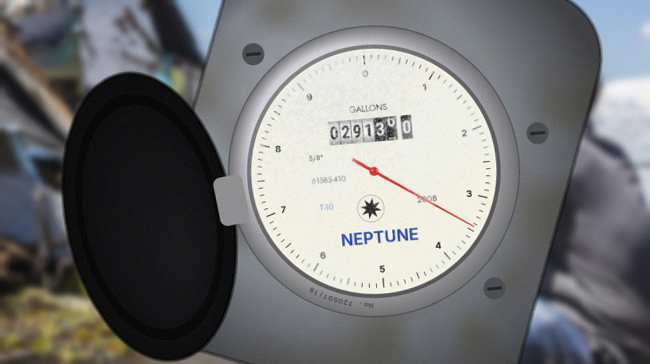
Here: 291363.4
